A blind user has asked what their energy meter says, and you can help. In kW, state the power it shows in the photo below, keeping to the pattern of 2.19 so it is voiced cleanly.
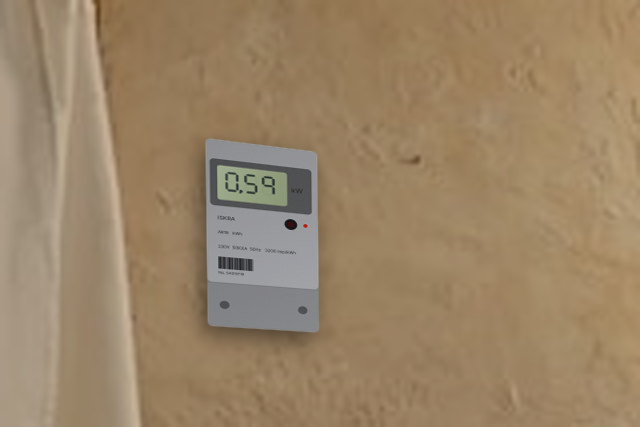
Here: 0.59
